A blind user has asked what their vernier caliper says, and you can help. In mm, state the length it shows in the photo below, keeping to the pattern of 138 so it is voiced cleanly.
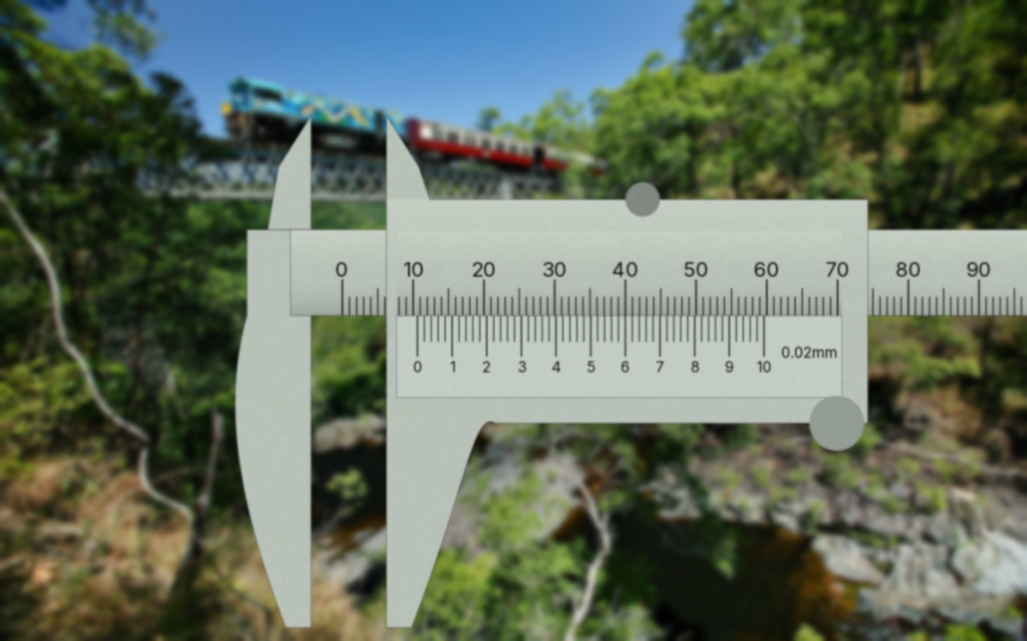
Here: 10.6
